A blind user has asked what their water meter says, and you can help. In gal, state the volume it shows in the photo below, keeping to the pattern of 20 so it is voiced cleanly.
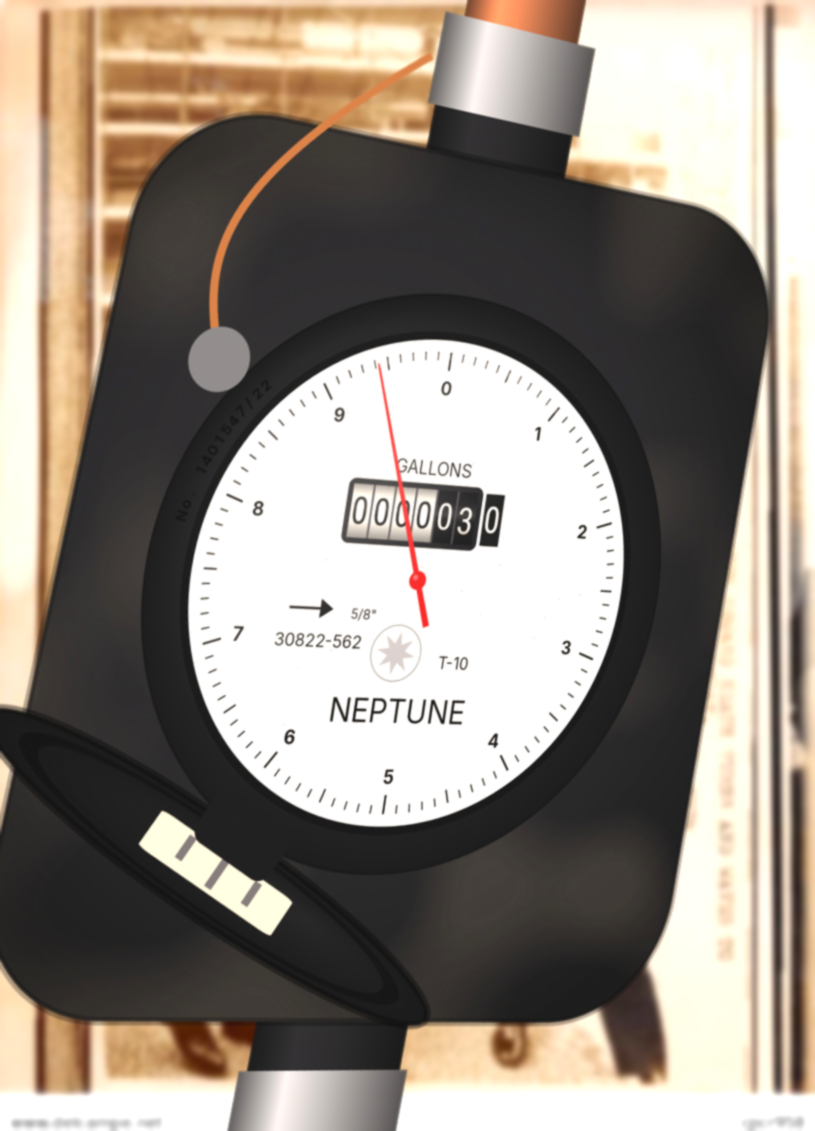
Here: 29.4
